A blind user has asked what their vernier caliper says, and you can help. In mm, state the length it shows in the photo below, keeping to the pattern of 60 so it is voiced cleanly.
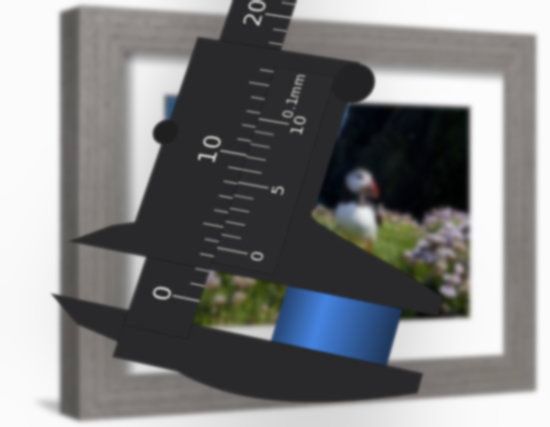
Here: 3.6
